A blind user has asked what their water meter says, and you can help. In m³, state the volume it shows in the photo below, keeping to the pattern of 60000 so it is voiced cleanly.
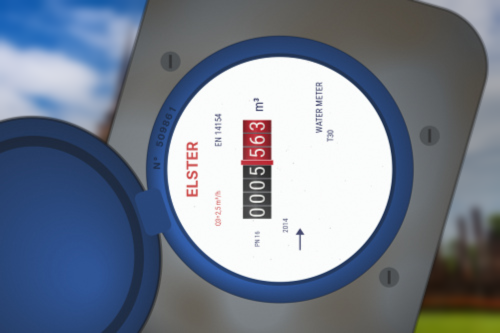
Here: 5.563
